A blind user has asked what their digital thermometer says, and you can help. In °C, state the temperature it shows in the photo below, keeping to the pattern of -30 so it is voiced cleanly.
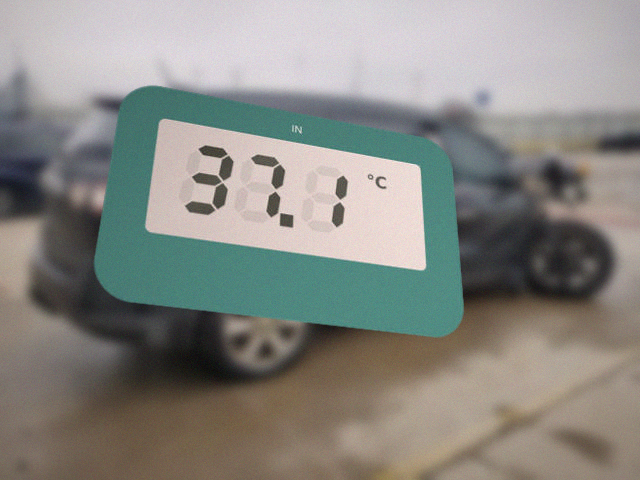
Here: 37.1
